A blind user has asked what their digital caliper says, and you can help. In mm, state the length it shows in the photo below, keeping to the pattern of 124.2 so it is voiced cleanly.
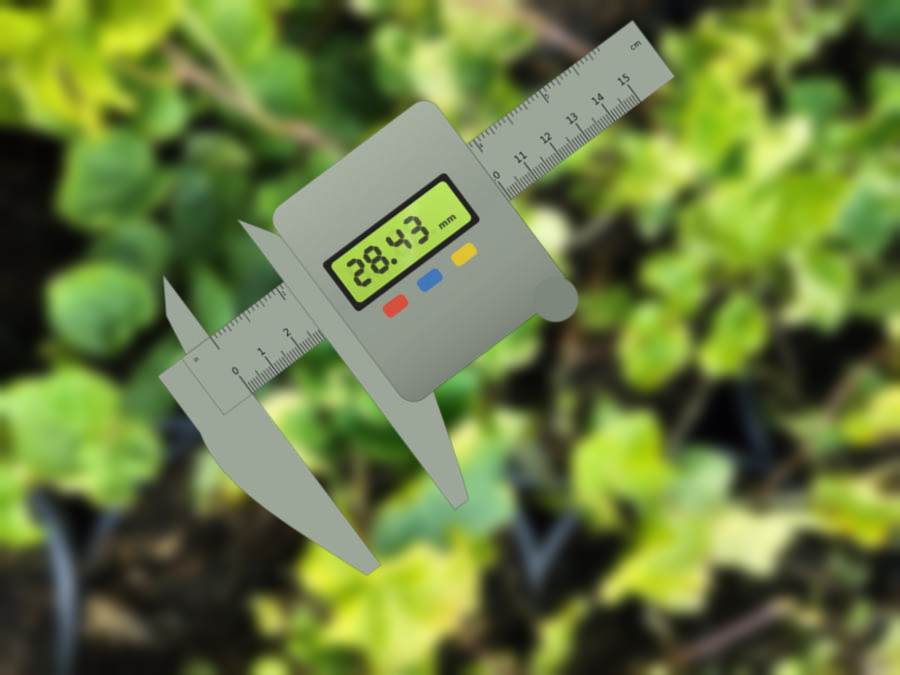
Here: 28.43
